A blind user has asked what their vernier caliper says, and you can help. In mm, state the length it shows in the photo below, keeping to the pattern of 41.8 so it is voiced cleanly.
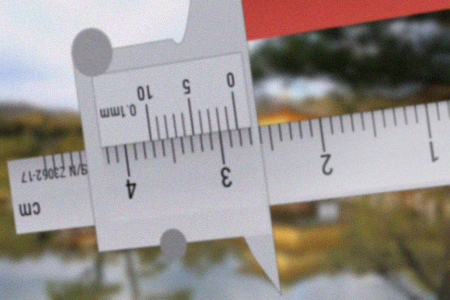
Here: 28.2
